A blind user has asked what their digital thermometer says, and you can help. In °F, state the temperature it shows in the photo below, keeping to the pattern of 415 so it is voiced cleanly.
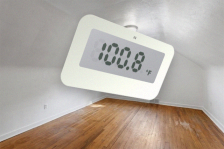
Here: 100.8
